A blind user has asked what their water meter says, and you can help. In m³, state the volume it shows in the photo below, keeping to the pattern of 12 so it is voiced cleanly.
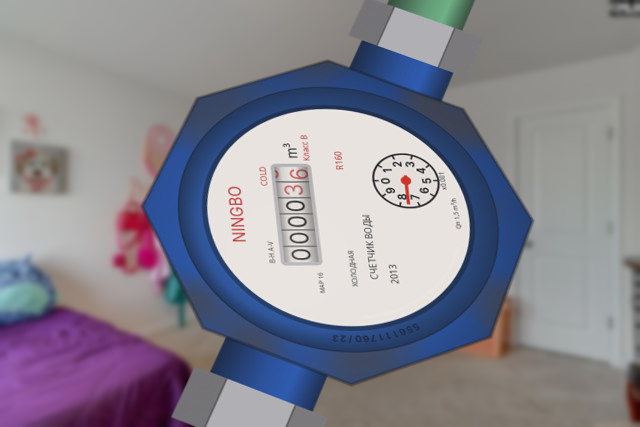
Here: 0.357
